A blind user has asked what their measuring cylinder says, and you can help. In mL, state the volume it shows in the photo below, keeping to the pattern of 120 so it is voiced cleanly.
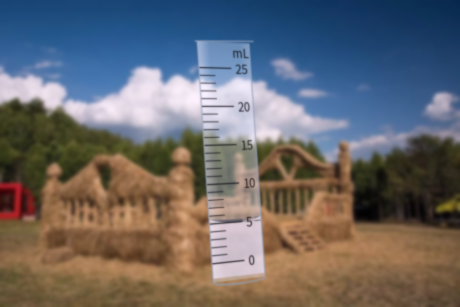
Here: 5
